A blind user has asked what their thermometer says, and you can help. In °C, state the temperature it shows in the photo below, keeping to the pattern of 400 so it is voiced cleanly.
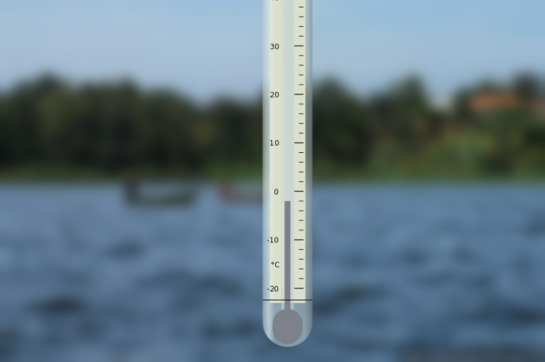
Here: -2
